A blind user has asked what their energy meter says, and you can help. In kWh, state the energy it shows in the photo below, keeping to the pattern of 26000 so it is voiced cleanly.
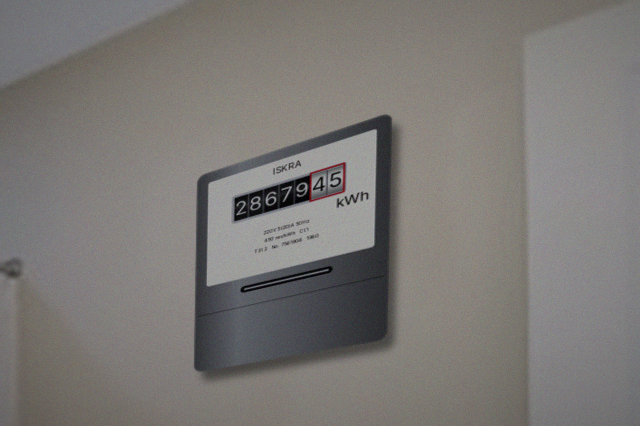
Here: 28679.45
